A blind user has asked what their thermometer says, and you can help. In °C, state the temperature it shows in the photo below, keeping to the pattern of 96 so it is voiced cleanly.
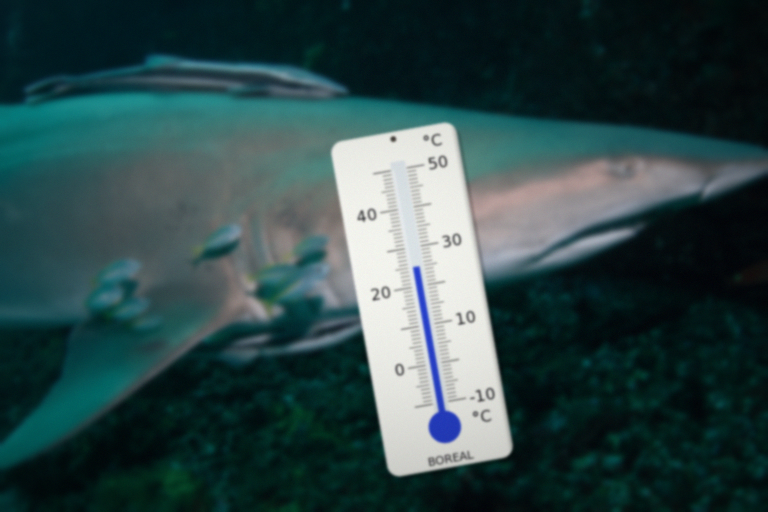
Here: 25
